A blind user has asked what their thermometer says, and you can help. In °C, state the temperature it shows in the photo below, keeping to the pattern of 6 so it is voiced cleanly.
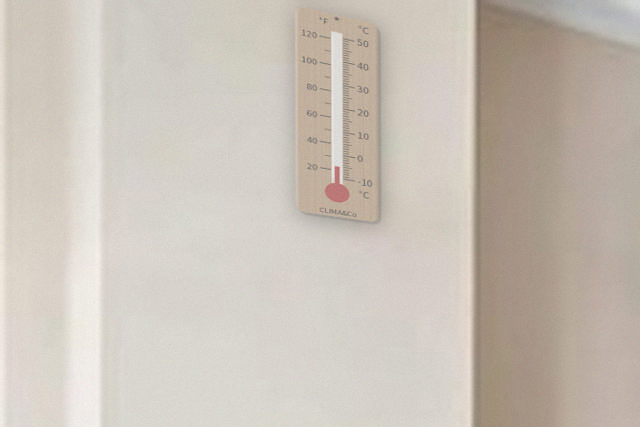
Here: -5
